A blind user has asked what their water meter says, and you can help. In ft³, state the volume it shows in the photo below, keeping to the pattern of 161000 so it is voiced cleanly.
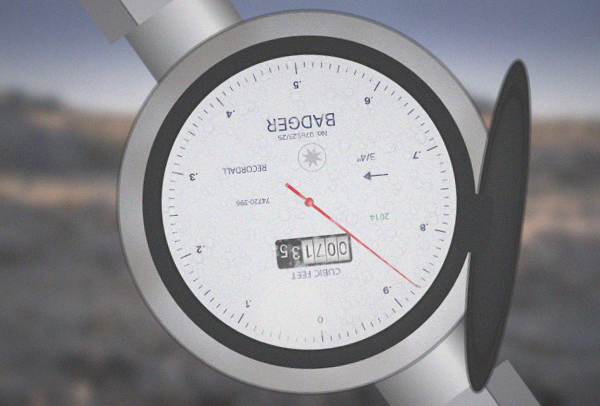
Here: 7134.87
